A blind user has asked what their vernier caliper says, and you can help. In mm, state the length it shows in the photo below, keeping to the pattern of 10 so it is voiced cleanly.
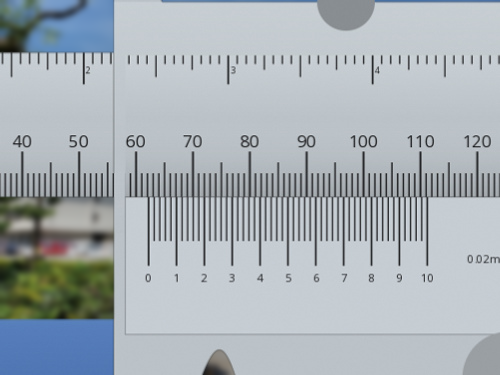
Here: 62.2
